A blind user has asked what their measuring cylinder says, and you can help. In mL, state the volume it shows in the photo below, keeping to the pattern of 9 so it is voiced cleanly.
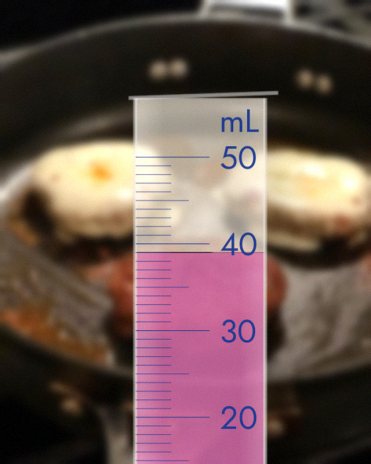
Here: 39
